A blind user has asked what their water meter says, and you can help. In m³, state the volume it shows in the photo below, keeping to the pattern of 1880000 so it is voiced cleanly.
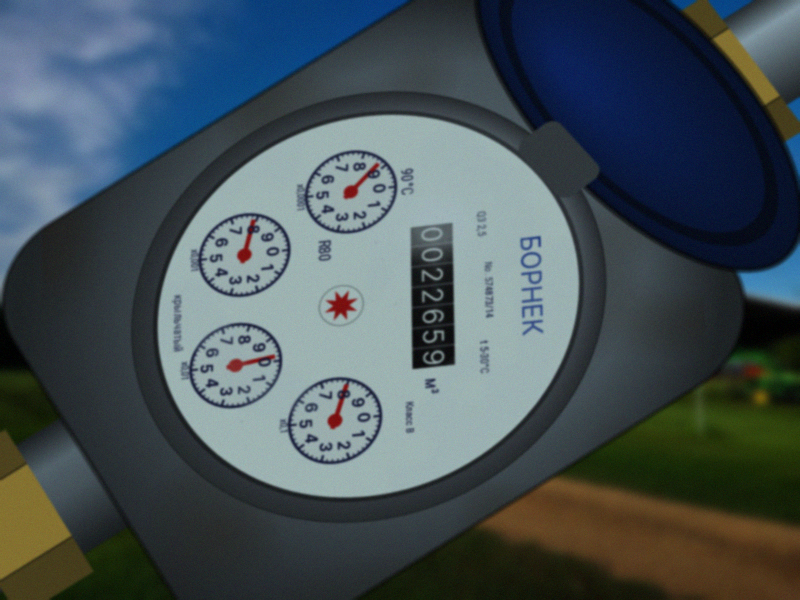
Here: 22659.7978
